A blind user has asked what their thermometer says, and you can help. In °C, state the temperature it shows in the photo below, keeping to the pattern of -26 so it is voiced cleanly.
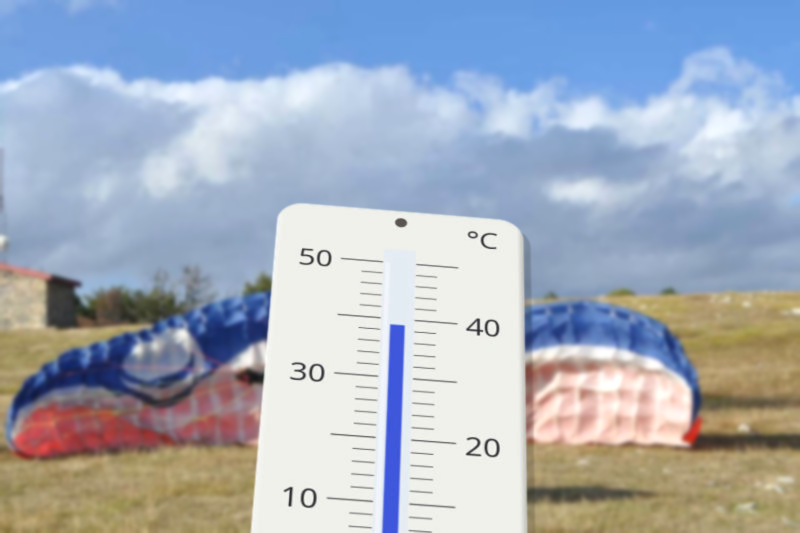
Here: 39
